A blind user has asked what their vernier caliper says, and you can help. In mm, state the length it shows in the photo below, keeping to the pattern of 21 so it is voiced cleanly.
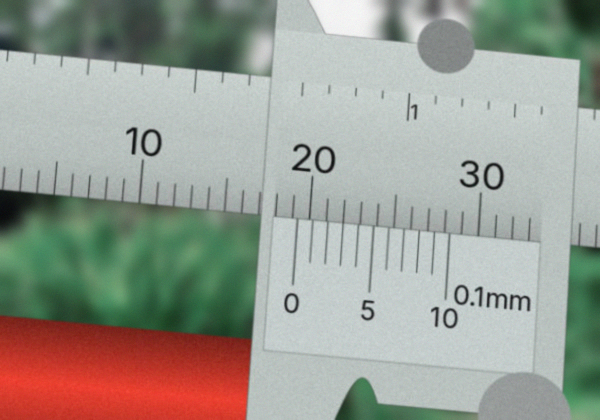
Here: 19.3
